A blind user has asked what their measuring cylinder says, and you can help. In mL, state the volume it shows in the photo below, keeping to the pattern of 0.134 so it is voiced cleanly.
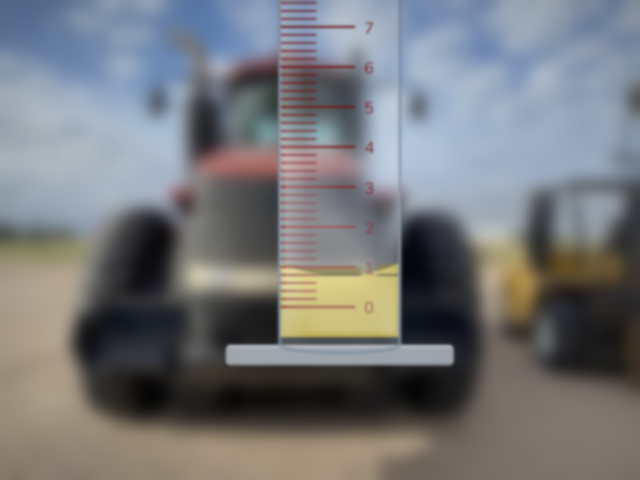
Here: 0.8
